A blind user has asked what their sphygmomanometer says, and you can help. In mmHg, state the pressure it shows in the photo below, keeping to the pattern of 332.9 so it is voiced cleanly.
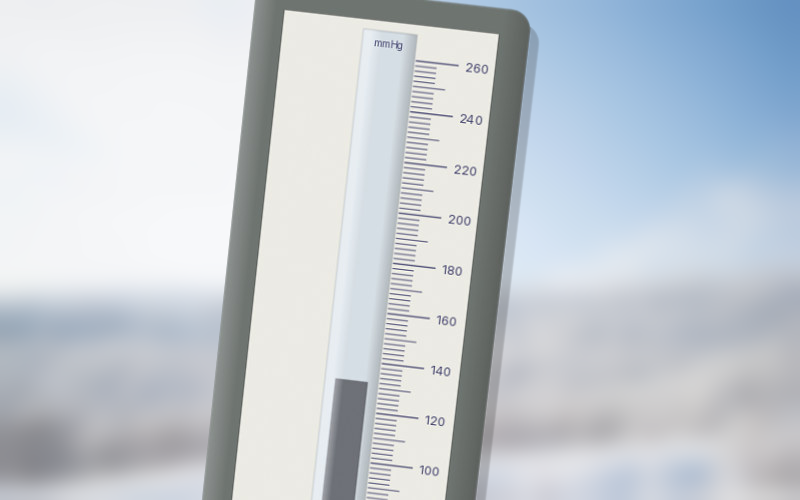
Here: 132
